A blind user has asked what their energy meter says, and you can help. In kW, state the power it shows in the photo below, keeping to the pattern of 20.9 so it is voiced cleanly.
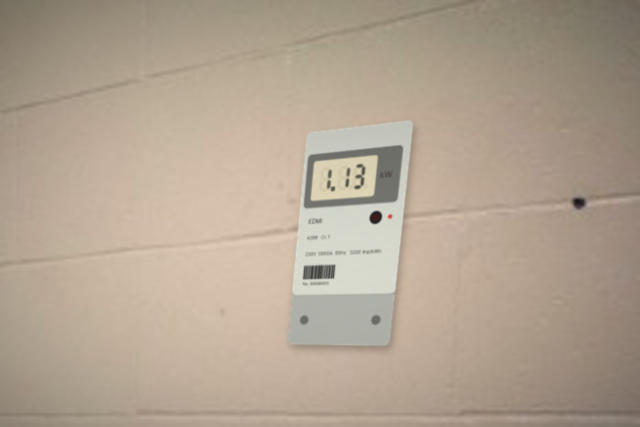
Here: 1.13
